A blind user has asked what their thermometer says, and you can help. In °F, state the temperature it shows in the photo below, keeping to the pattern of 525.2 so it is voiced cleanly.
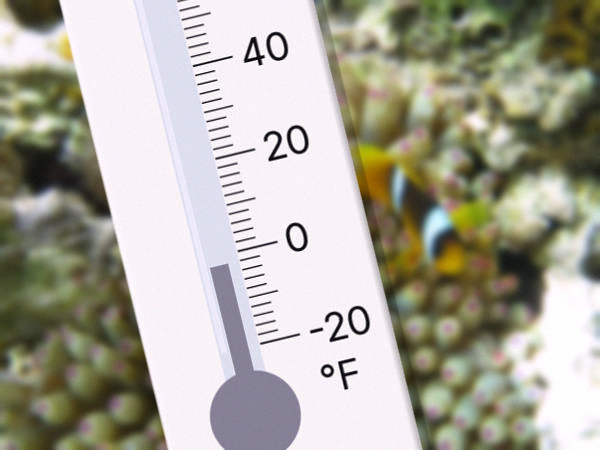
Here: -2
